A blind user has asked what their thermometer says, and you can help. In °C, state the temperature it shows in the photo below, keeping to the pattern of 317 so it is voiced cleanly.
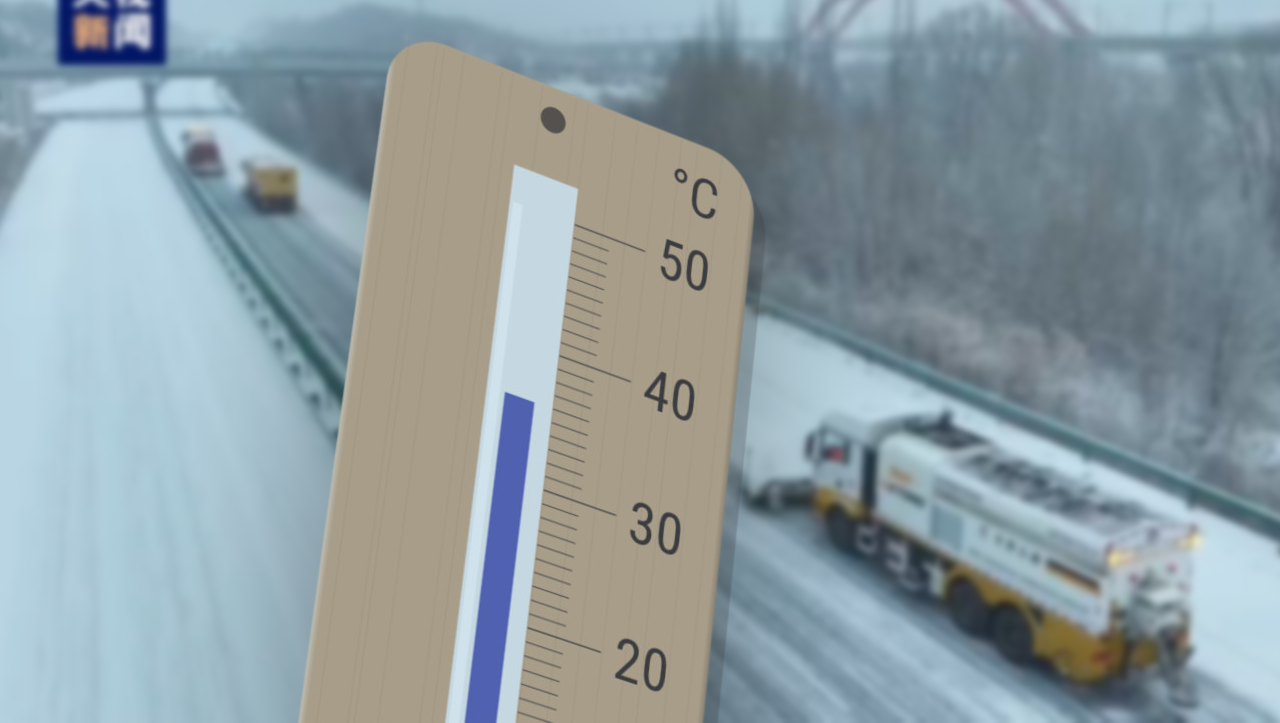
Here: 36
